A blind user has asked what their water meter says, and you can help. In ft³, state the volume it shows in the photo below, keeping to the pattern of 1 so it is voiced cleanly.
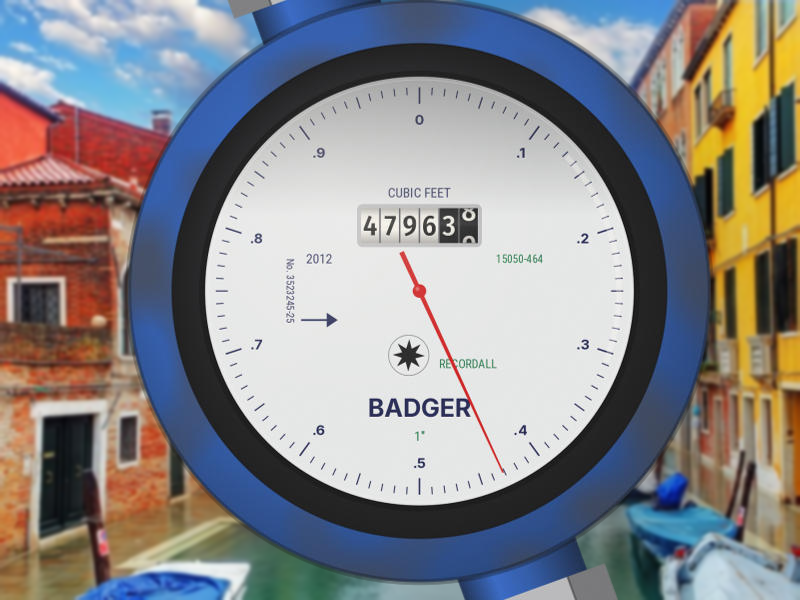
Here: 479638.43
